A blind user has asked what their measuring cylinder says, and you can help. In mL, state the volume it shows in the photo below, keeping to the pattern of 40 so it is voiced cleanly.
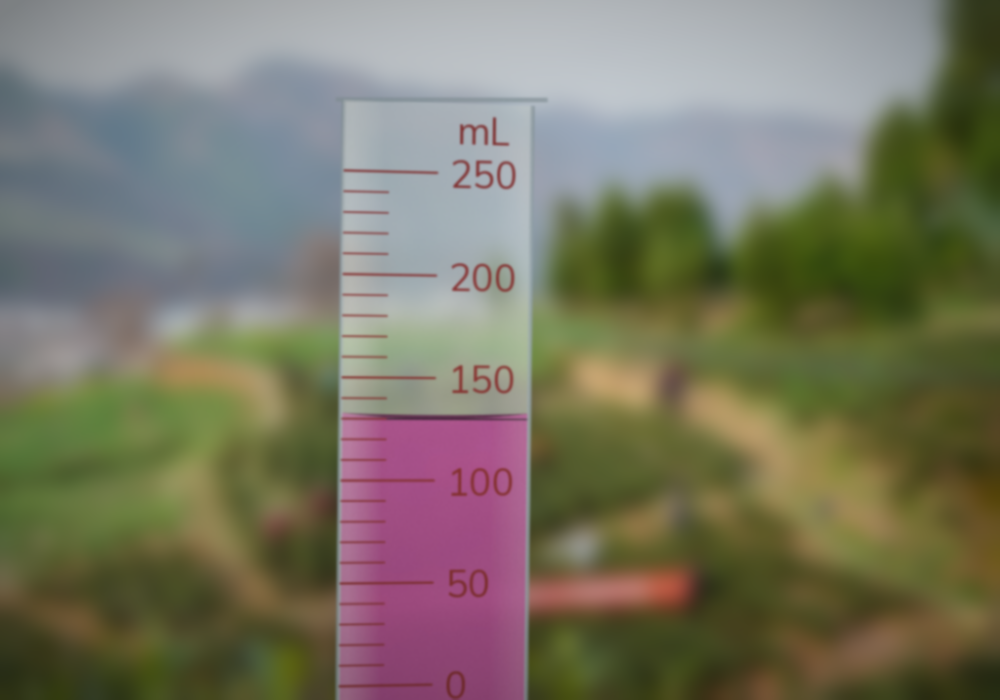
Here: 130
